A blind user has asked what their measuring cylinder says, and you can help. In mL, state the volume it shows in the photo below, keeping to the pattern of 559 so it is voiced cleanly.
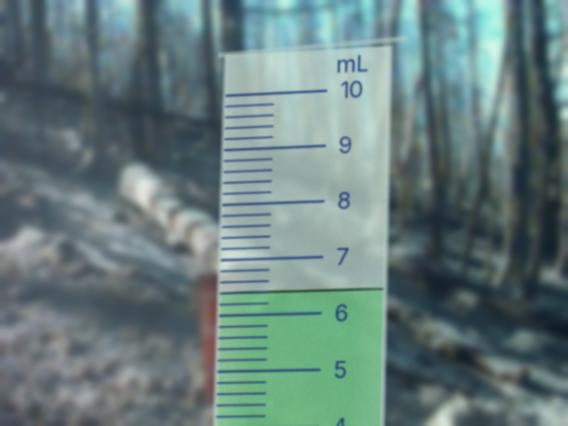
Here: 6.4
